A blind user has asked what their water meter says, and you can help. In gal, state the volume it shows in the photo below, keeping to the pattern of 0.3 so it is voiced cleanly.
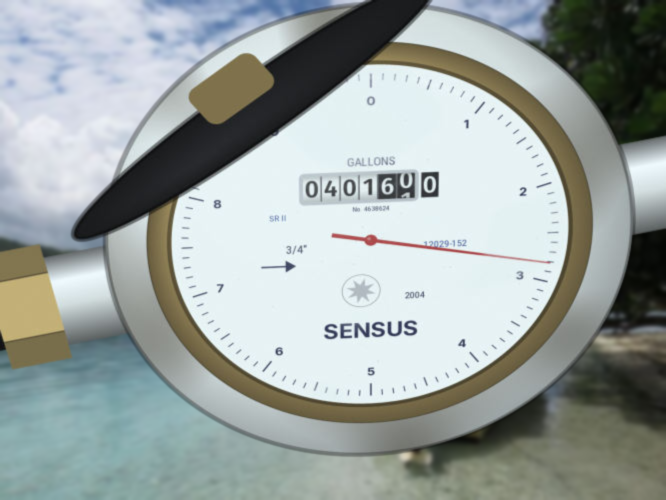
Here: 401602.8
